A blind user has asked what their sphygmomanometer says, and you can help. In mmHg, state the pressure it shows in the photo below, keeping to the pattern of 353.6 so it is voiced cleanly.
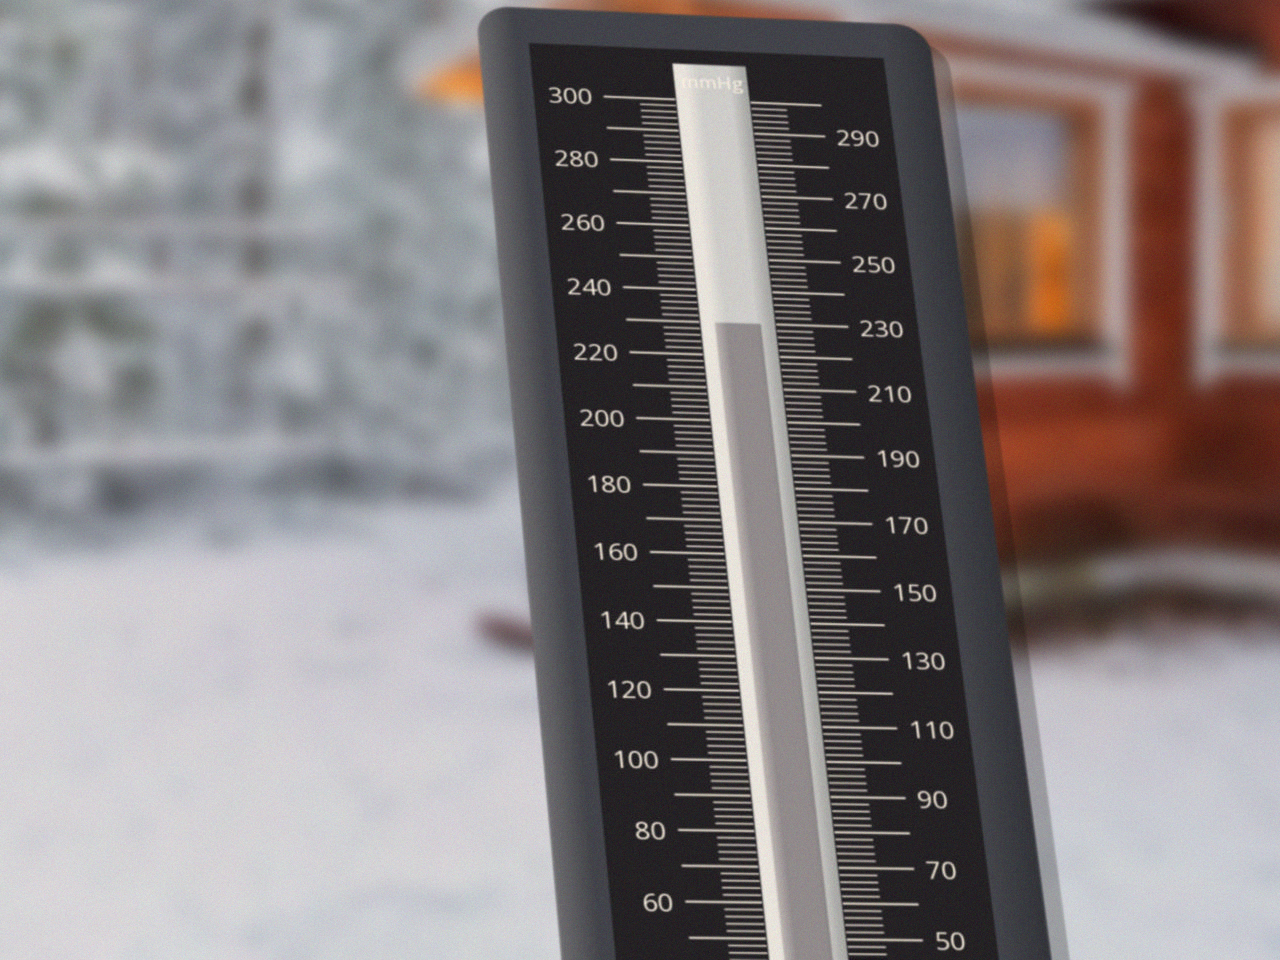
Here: 230
